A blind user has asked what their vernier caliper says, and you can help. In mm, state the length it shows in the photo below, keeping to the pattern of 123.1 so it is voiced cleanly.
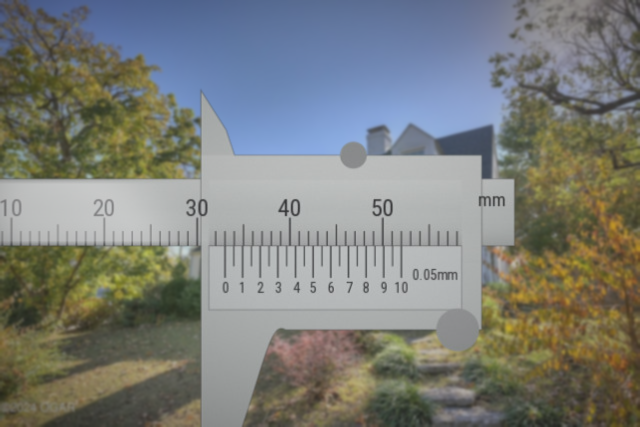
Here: 33.0
